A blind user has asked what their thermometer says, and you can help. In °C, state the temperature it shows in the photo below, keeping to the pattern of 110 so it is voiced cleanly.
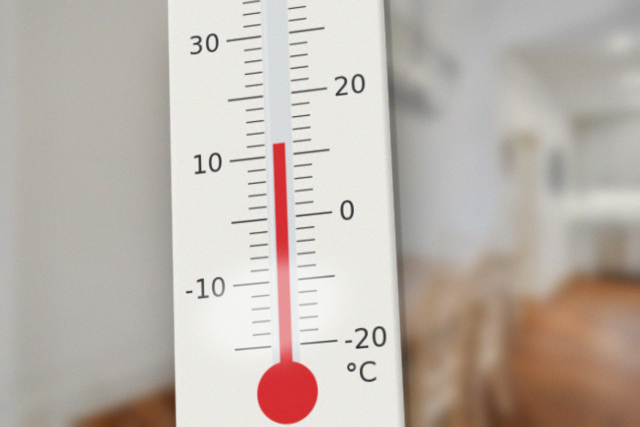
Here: 12
